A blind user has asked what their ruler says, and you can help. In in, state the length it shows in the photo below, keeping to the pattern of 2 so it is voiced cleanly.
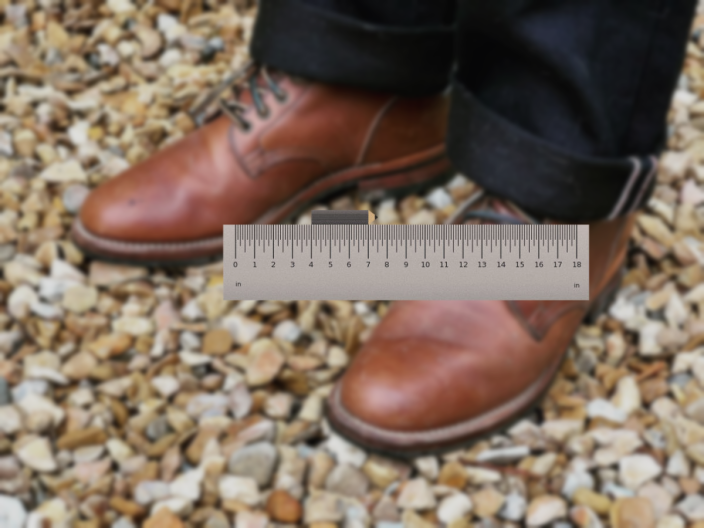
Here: 3.5
